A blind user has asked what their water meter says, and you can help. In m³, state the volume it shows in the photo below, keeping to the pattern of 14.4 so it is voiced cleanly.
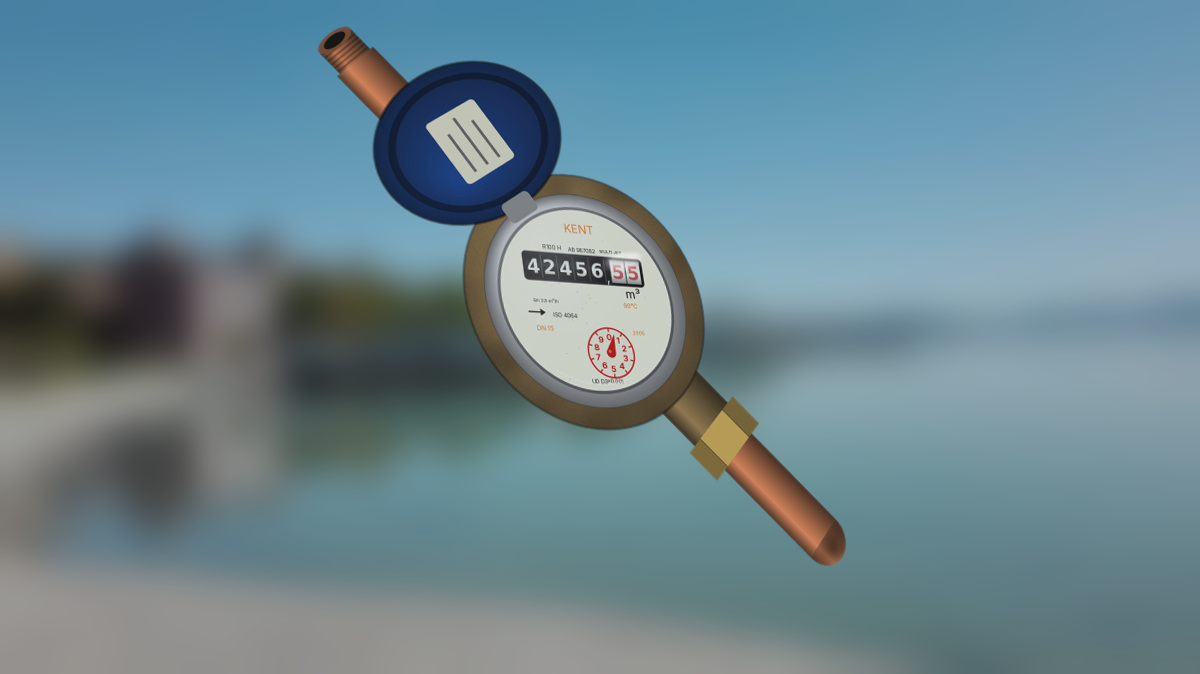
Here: 42456.550
